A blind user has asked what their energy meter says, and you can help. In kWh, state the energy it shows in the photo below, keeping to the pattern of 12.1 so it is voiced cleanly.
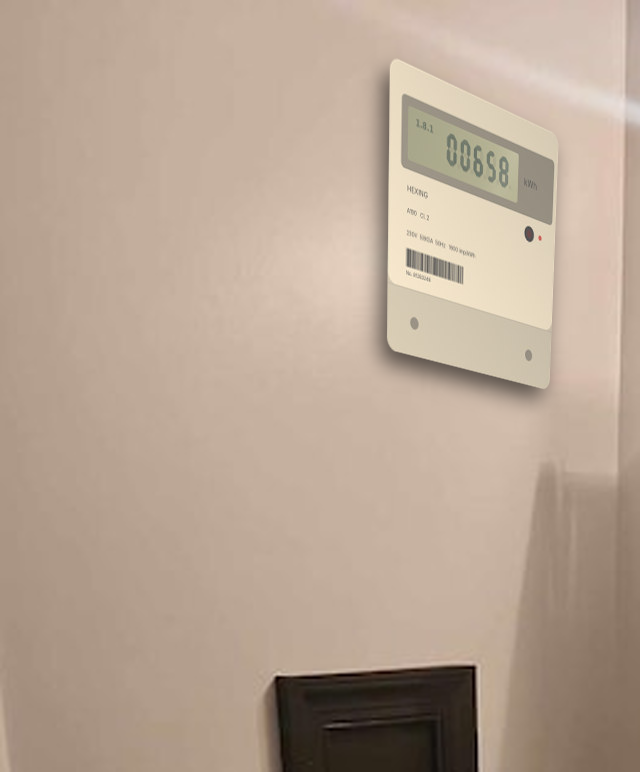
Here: 658
